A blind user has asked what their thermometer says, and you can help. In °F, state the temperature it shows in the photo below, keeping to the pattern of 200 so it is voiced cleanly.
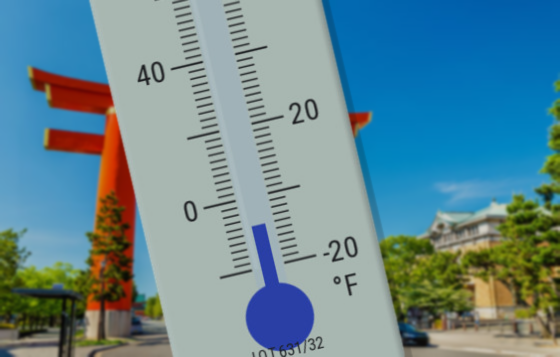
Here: -8
